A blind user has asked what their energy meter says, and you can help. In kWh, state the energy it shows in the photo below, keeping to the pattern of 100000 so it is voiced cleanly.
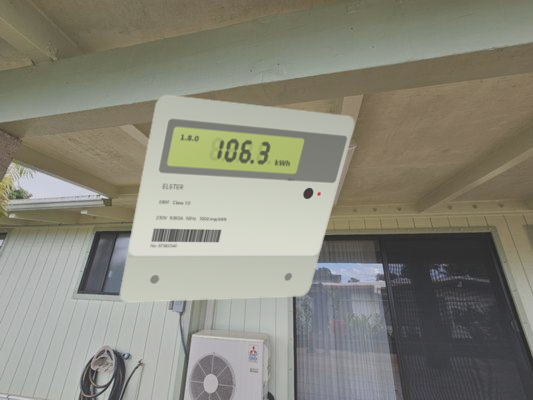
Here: 106.3
